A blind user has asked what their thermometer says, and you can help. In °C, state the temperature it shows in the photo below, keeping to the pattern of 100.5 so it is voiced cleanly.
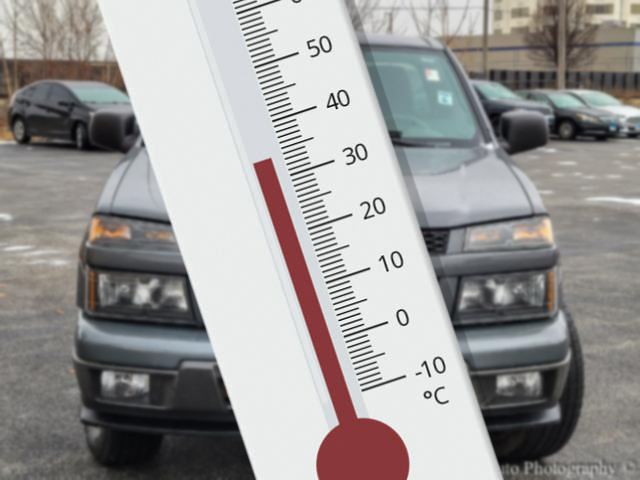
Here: 34
